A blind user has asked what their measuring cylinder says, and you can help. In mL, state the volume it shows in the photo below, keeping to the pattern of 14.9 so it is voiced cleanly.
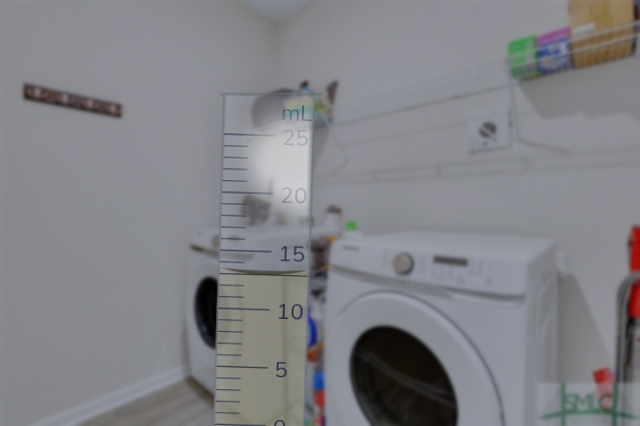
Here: 13
